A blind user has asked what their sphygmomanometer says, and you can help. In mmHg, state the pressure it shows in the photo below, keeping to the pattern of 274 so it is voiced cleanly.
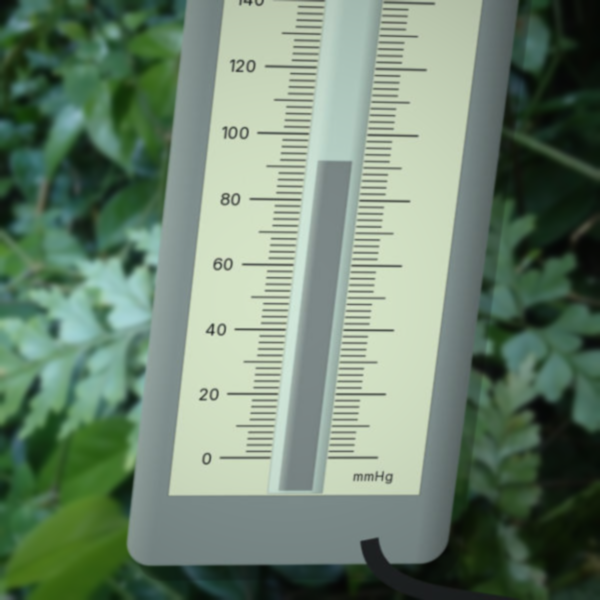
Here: 92
